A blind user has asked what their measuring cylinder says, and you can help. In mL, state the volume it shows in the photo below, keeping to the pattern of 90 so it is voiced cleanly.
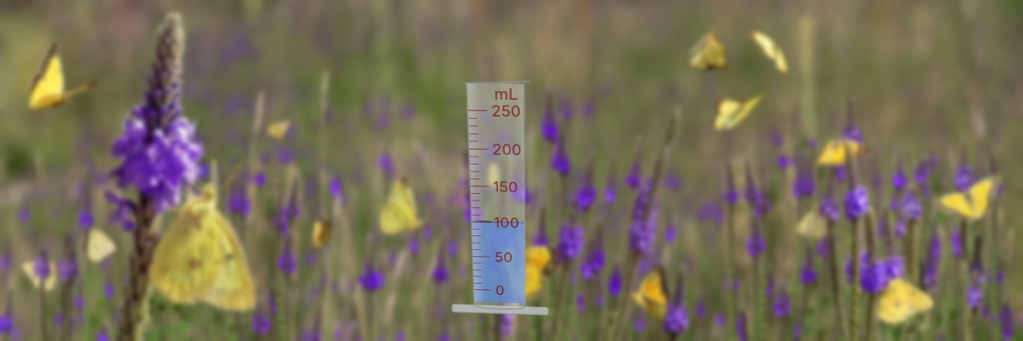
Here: 100
